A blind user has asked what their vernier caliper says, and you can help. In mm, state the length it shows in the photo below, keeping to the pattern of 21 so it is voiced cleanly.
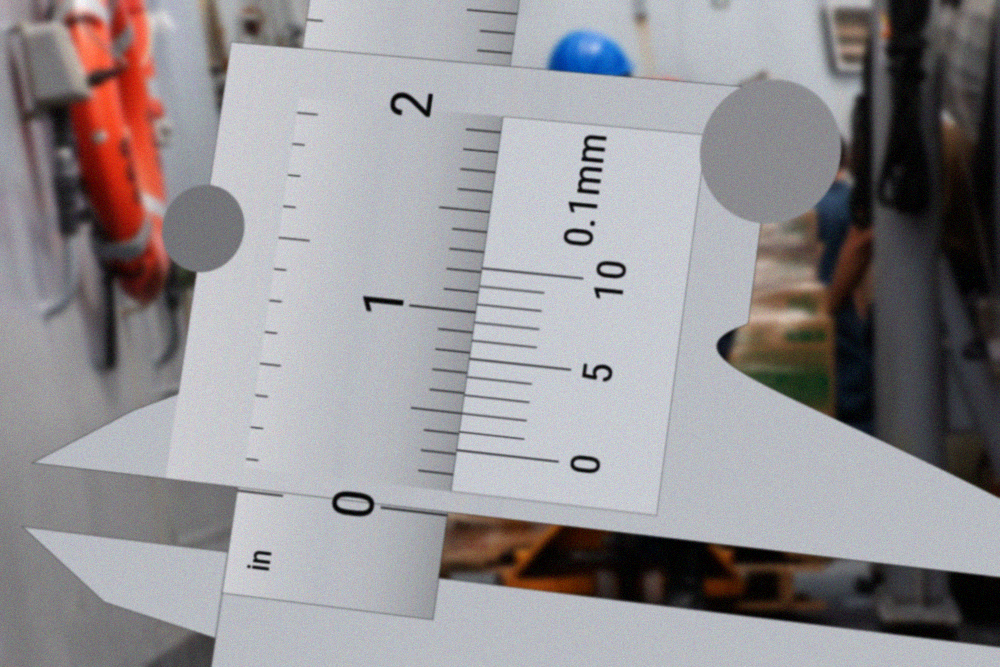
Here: 3.2
